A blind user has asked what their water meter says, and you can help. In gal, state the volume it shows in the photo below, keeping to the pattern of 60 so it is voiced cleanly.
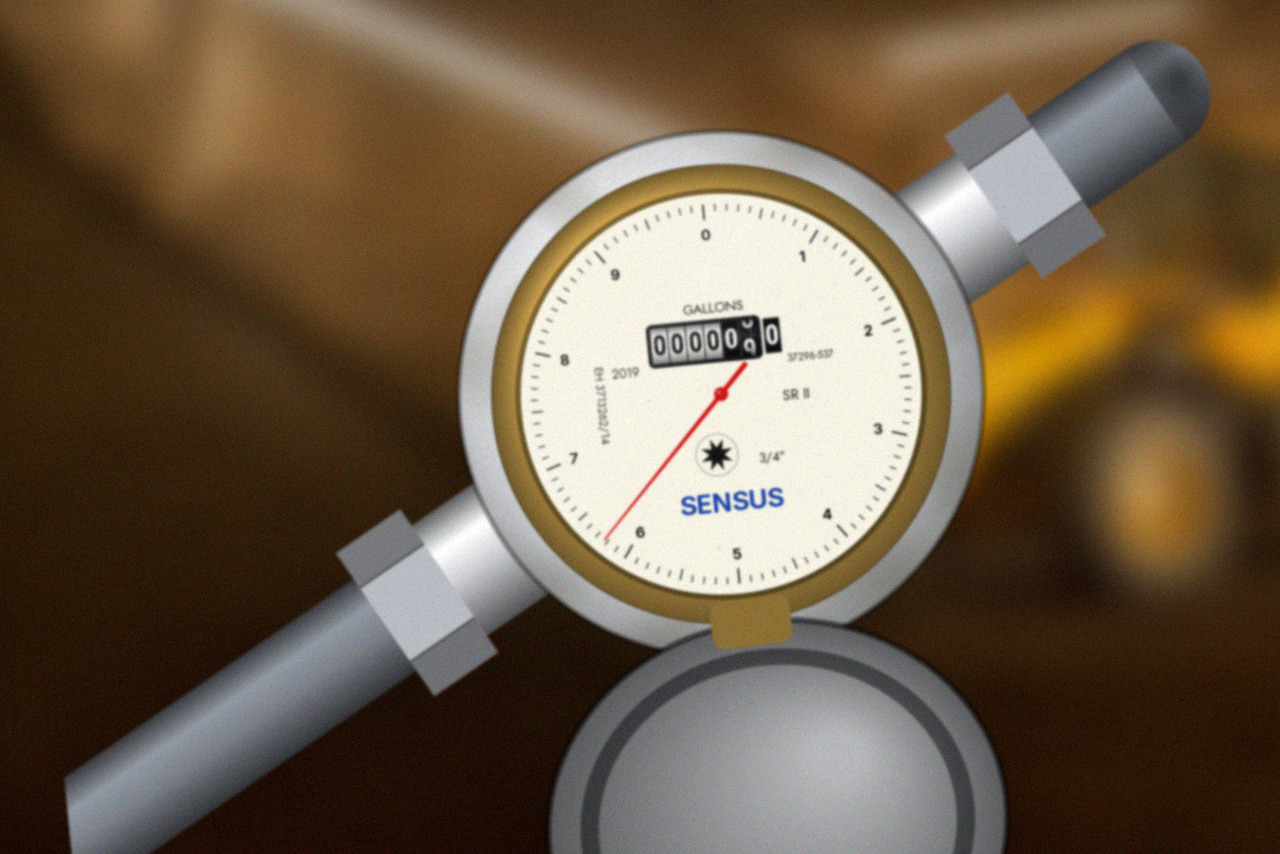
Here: 86.2
